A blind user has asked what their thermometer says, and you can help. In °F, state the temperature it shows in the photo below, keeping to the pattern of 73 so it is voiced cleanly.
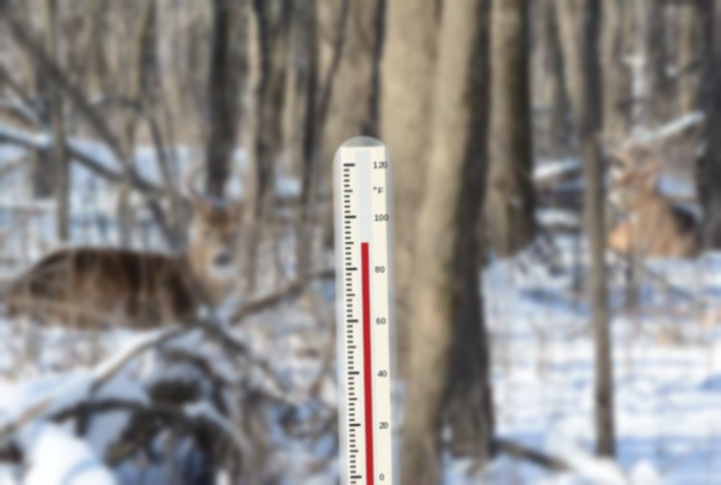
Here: 90
